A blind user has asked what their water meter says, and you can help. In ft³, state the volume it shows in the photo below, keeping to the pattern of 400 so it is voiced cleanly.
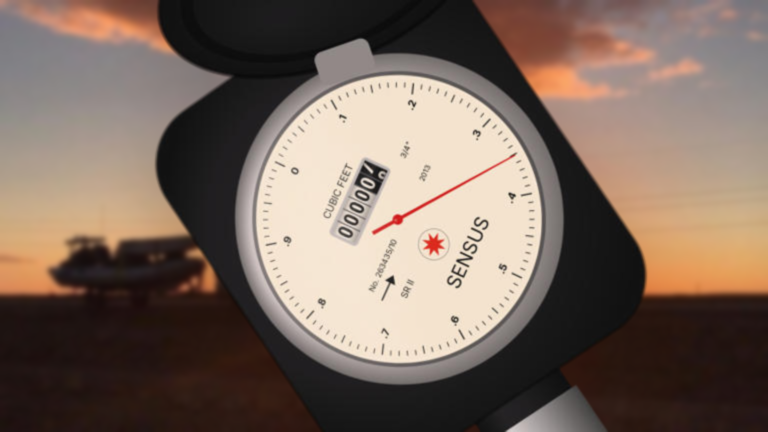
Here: 7.35
